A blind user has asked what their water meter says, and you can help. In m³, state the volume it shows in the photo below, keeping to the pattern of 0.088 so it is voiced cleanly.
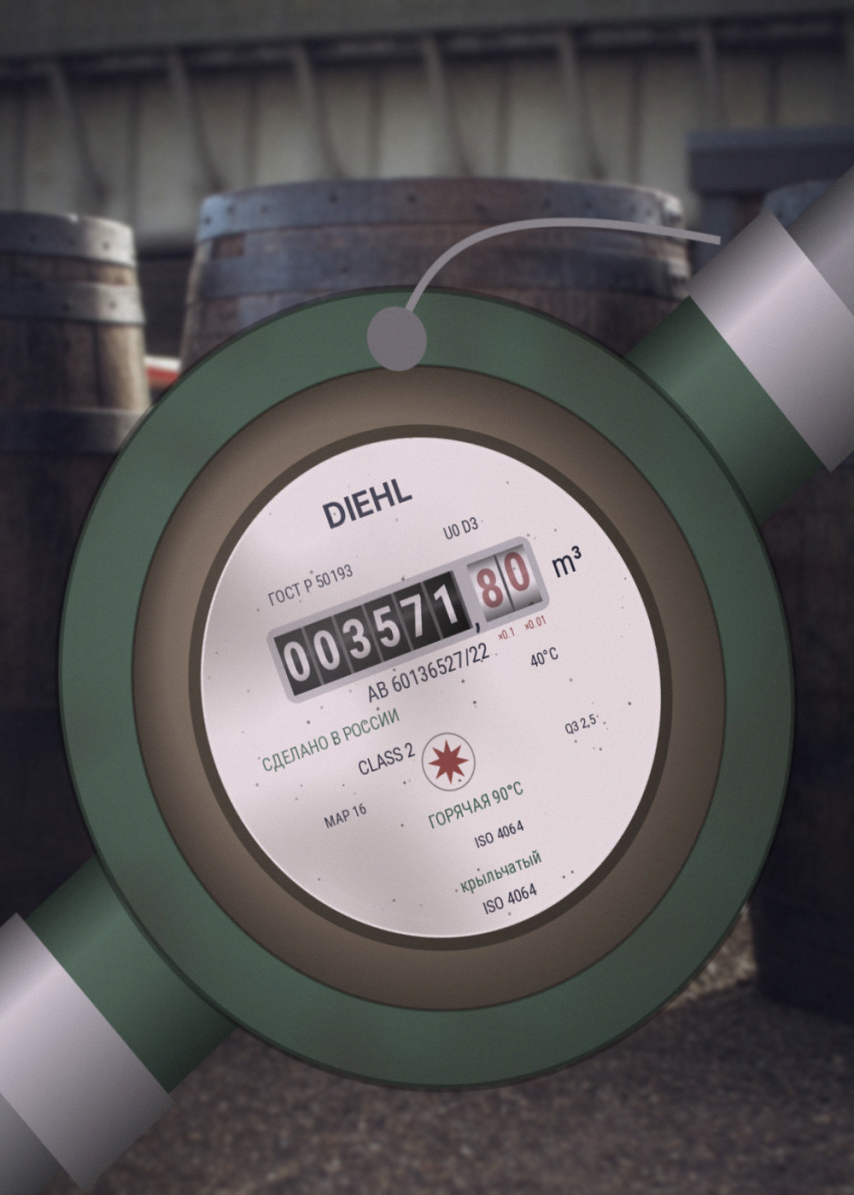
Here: 3571.80
